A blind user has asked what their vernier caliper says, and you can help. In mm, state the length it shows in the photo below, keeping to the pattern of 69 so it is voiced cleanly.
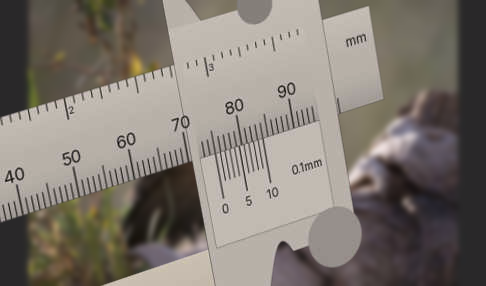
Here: 75.0
